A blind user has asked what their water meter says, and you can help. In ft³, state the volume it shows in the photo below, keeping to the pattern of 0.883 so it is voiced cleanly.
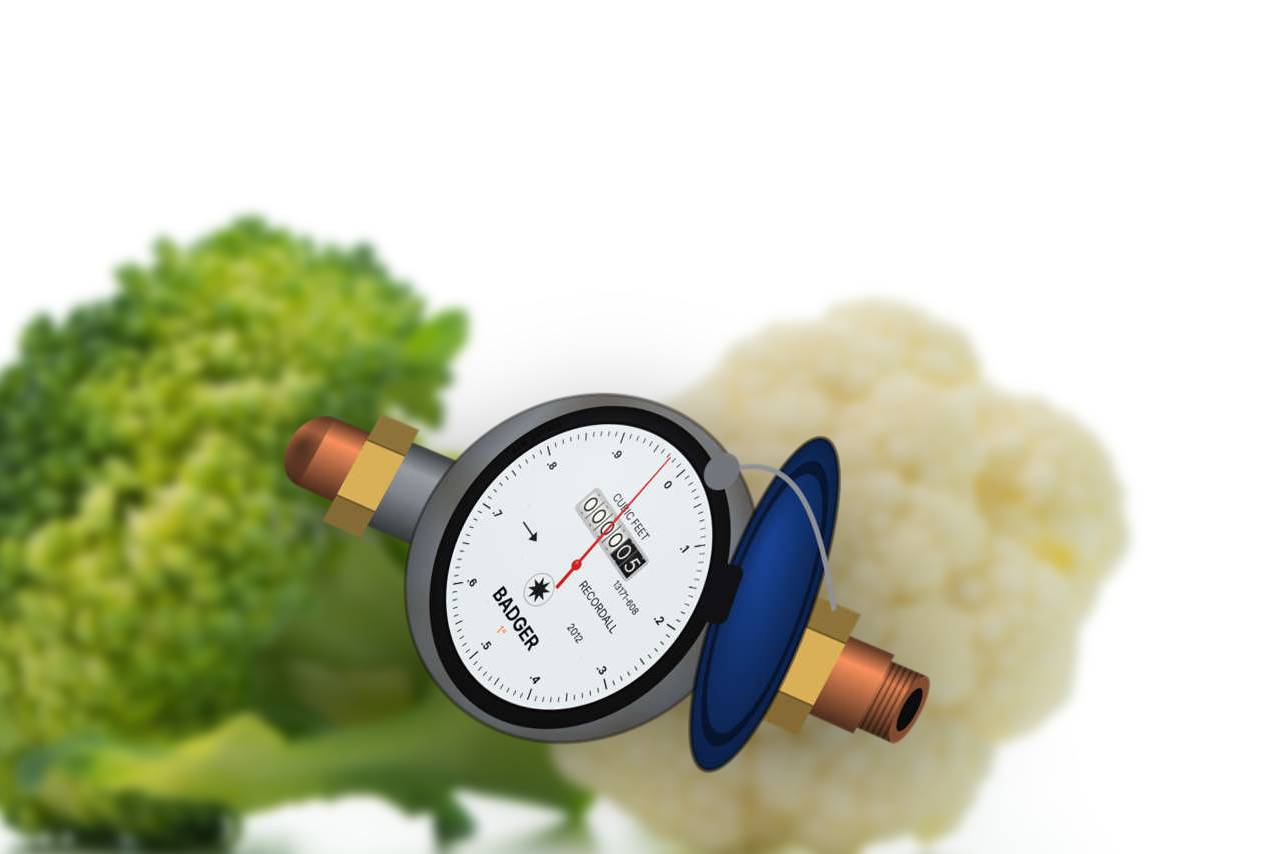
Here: 4.97
